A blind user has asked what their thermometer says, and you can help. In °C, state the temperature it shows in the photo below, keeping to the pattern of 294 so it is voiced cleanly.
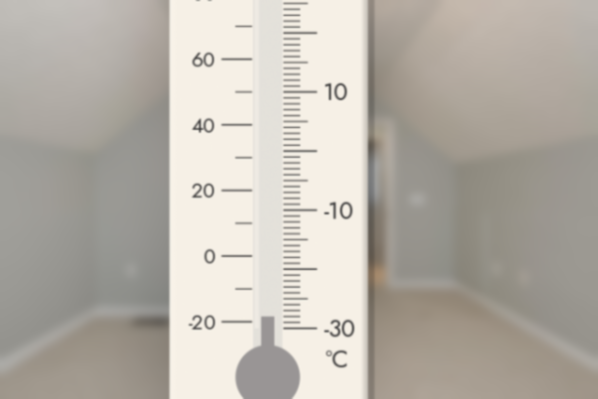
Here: -28
